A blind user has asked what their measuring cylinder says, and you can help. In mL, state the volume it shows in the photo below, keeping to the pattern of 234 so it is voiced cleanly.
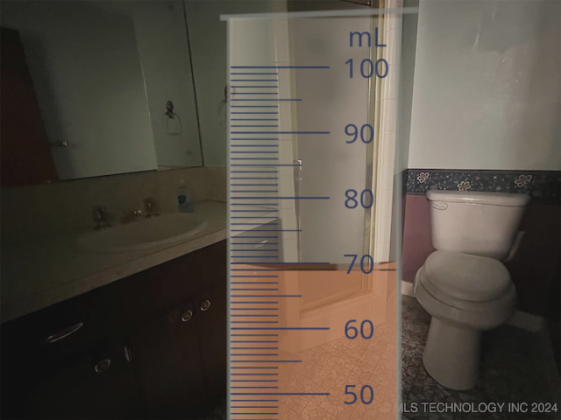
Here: 69
